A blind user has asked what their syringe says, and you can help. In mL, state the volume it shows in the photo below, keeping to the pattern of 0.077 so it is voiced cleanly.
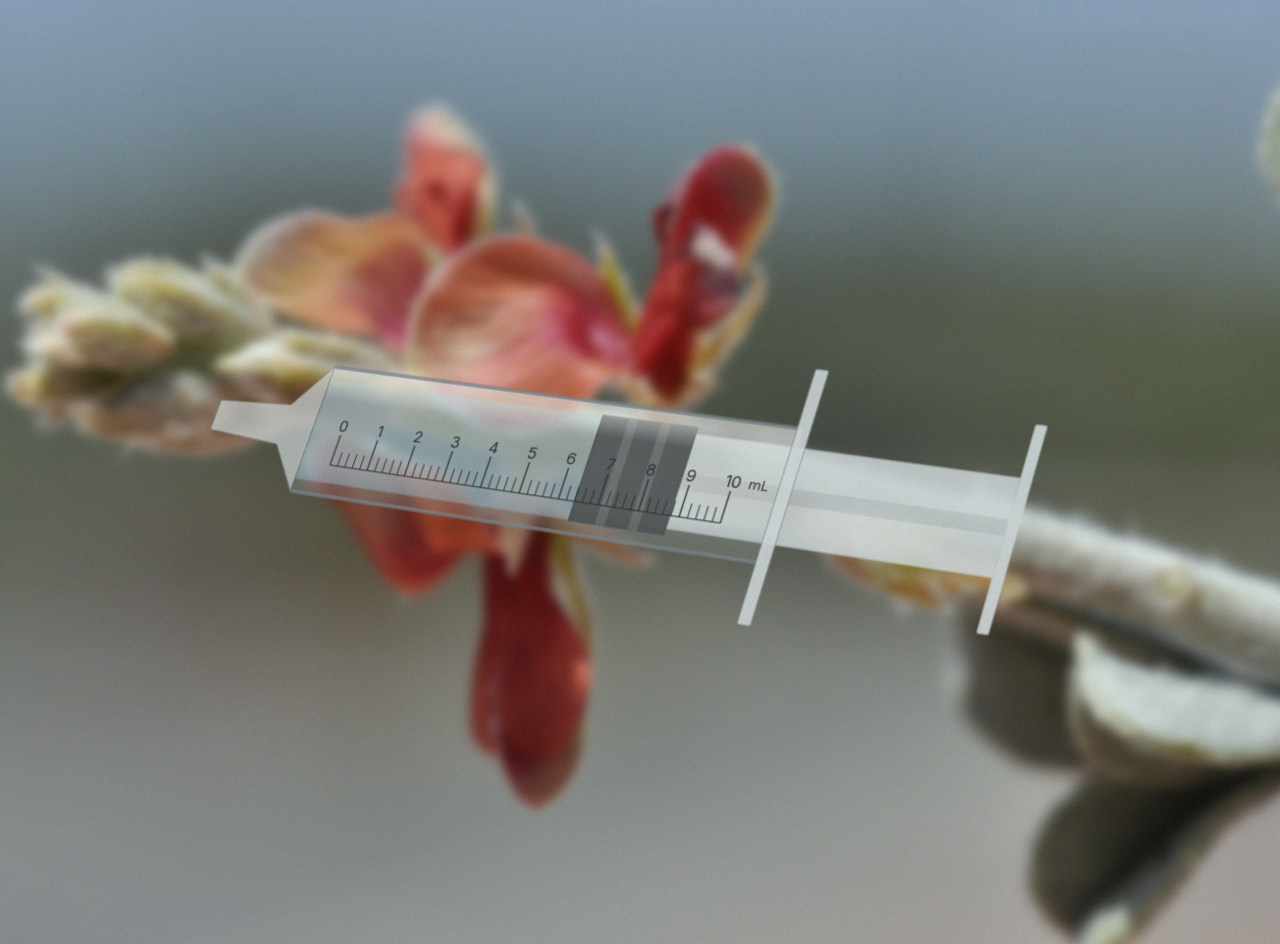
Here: 6.4
